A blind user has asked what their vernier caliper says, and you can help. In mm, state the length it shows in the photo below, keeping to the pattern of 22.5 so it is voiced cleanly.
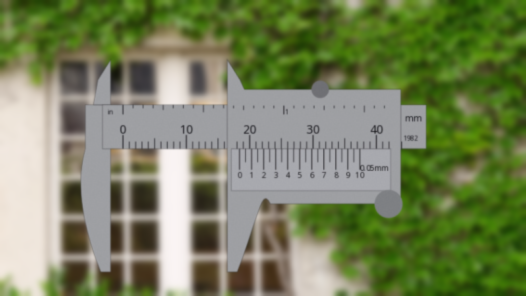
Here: 18.4
